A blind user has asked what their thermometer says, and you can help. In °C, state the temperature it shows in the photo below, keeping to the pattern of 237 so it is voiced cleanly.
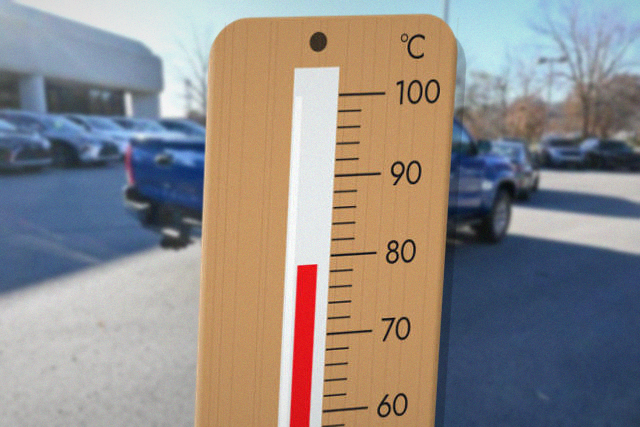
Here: 79
